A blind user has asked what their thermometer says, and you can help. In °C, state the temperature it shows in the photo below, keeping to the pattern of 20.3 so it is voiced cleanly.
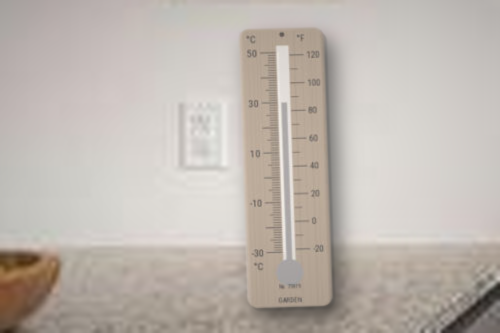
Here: 30
